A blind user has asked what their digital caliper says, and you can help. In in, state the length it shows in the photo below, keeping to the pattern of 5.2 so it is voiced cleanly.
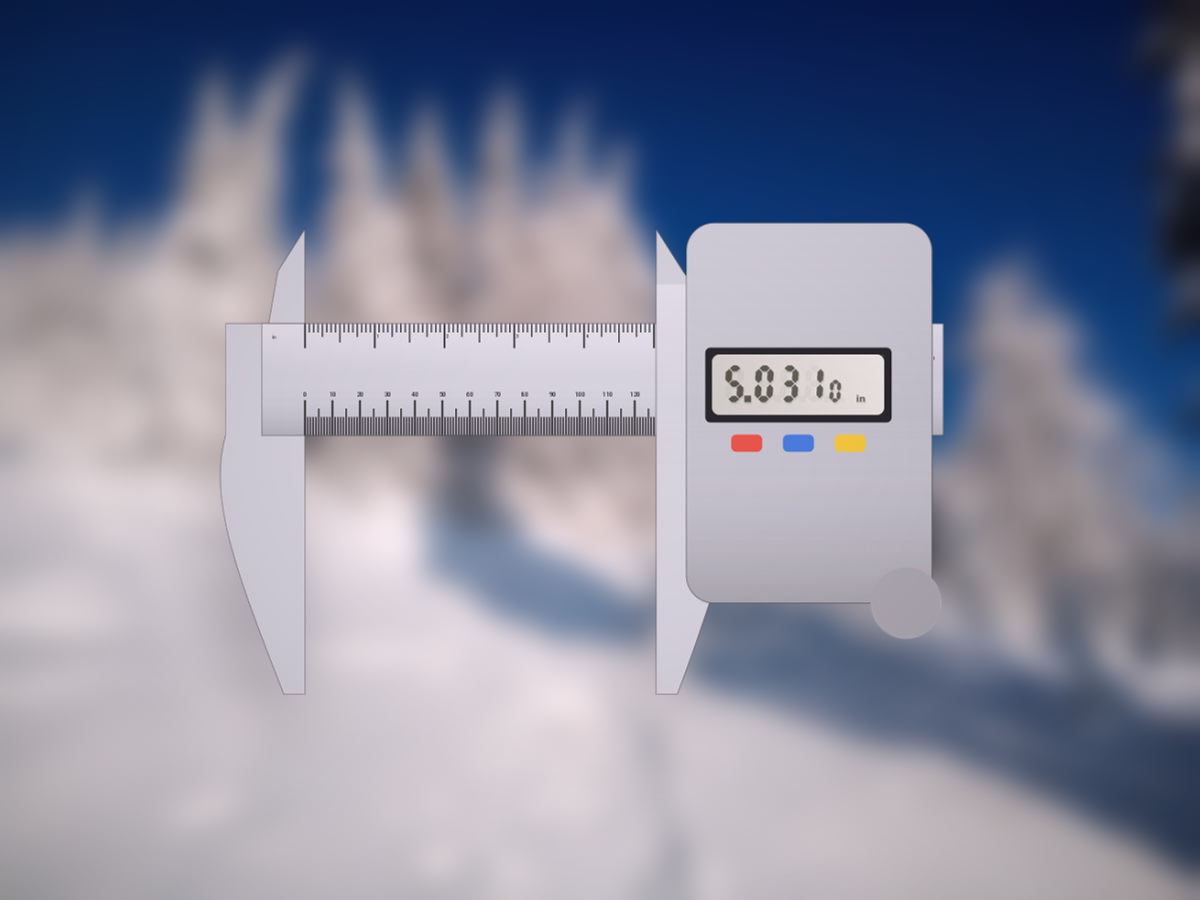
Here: 5.0310
